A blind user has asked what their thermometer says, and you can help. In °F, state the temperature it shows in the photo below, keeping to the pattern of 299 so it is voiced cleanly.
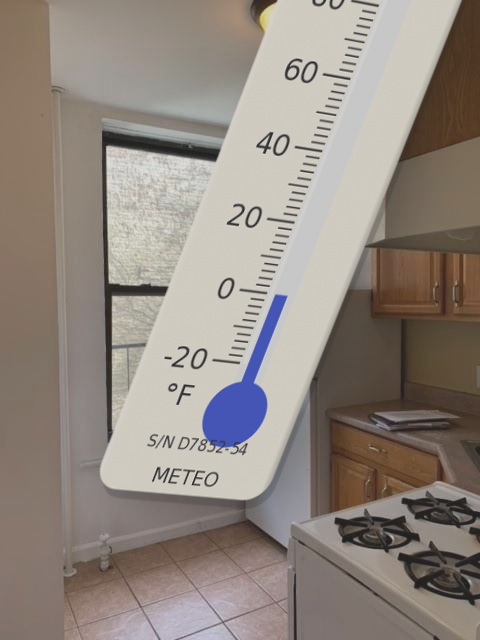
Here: 0
